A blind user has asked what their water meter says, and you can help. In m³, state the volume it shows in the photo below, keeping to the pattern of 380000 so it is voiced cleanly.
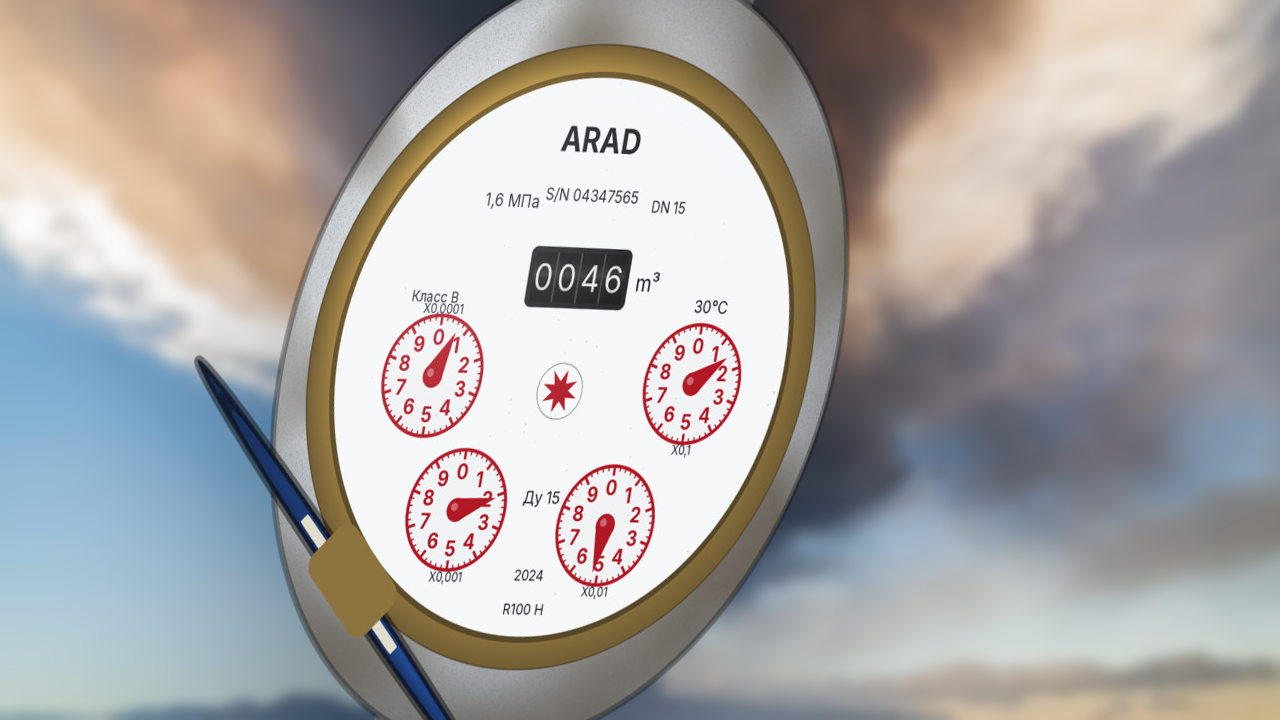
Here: 46.1520
